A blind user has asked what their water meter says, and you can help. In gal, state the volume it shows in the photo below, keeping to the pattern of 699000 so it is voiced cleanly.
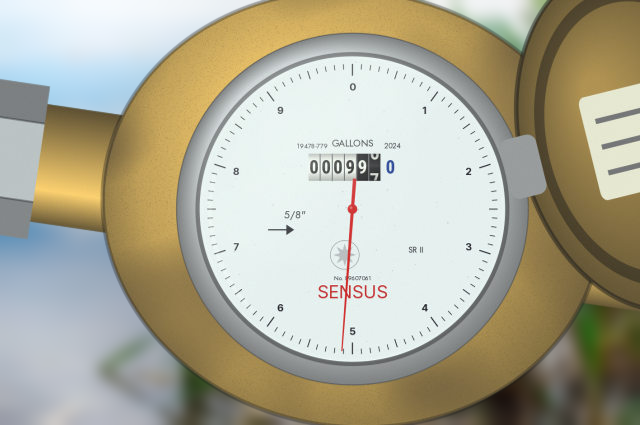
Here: 9965.1
